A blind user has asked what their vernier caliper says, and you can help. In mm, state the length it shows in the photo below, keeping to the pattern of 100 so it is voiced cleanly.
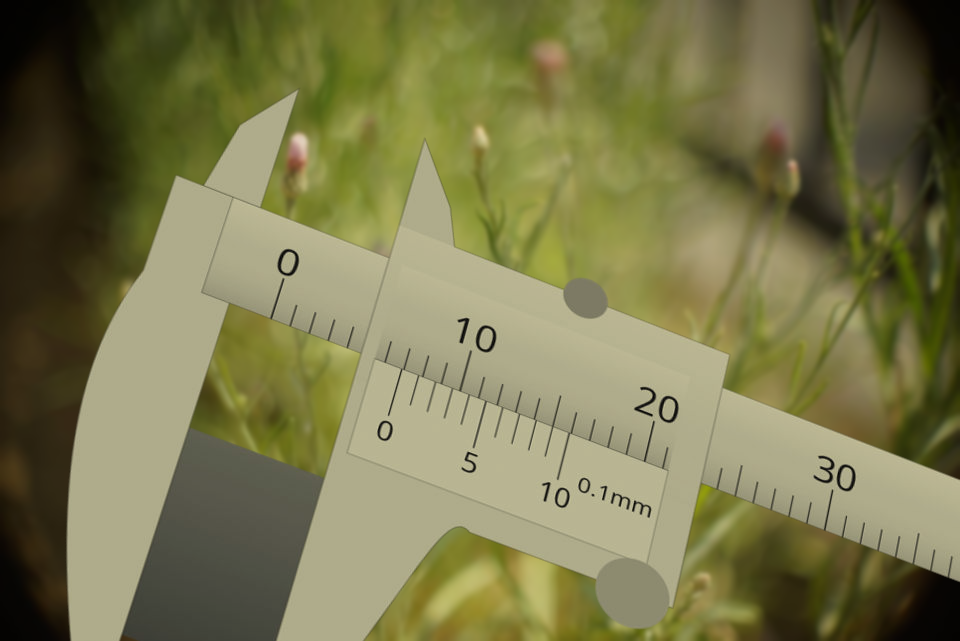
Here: 6.9
